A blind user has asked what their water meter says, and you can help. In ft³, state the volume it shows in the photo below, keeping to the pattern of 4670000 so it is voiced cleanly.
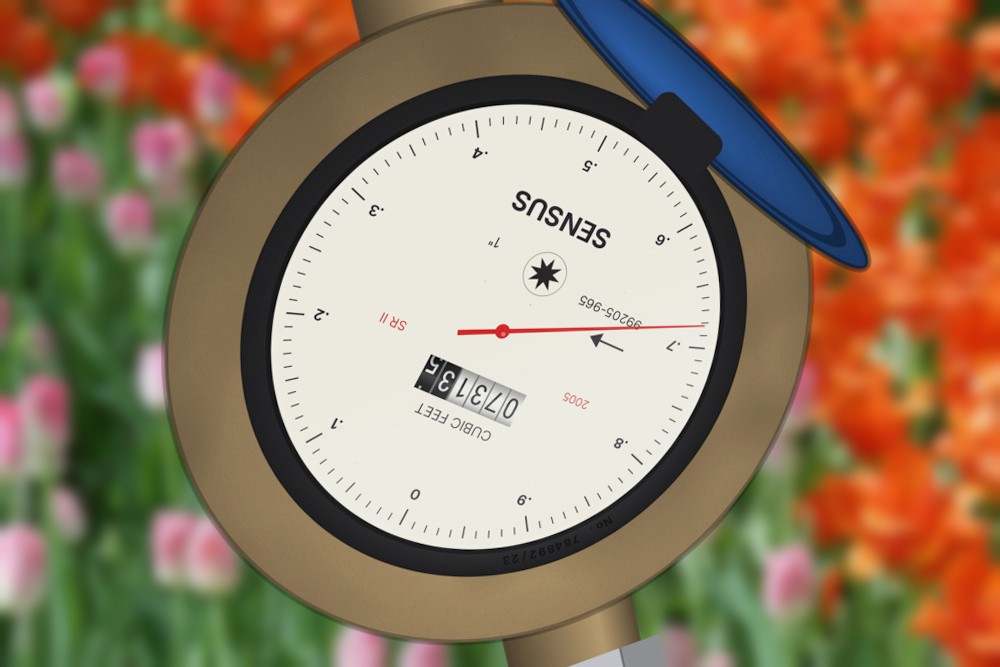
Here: 73134.68
